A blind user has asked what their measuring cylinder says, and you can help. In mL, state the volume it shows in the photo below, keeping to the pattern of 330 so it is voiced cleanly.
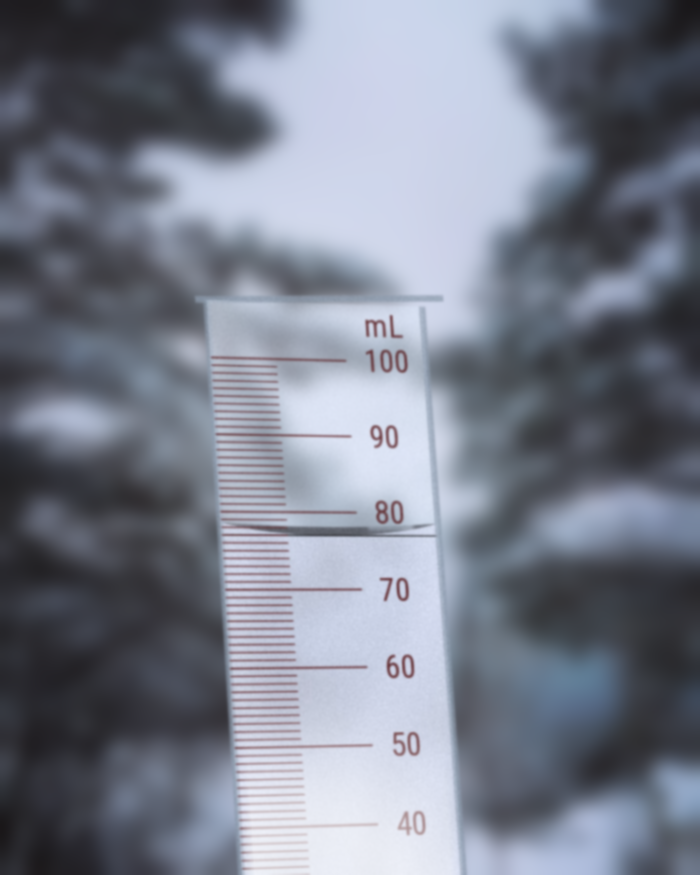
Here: 77
